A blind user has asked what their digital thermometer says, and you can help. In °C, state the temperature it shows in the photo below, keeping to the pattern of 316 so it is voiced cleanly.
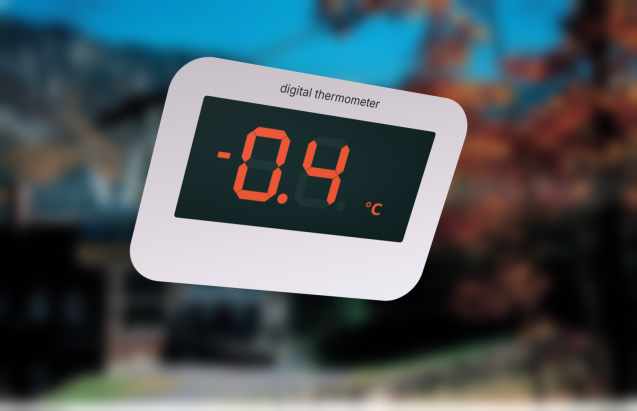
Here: -0.4
